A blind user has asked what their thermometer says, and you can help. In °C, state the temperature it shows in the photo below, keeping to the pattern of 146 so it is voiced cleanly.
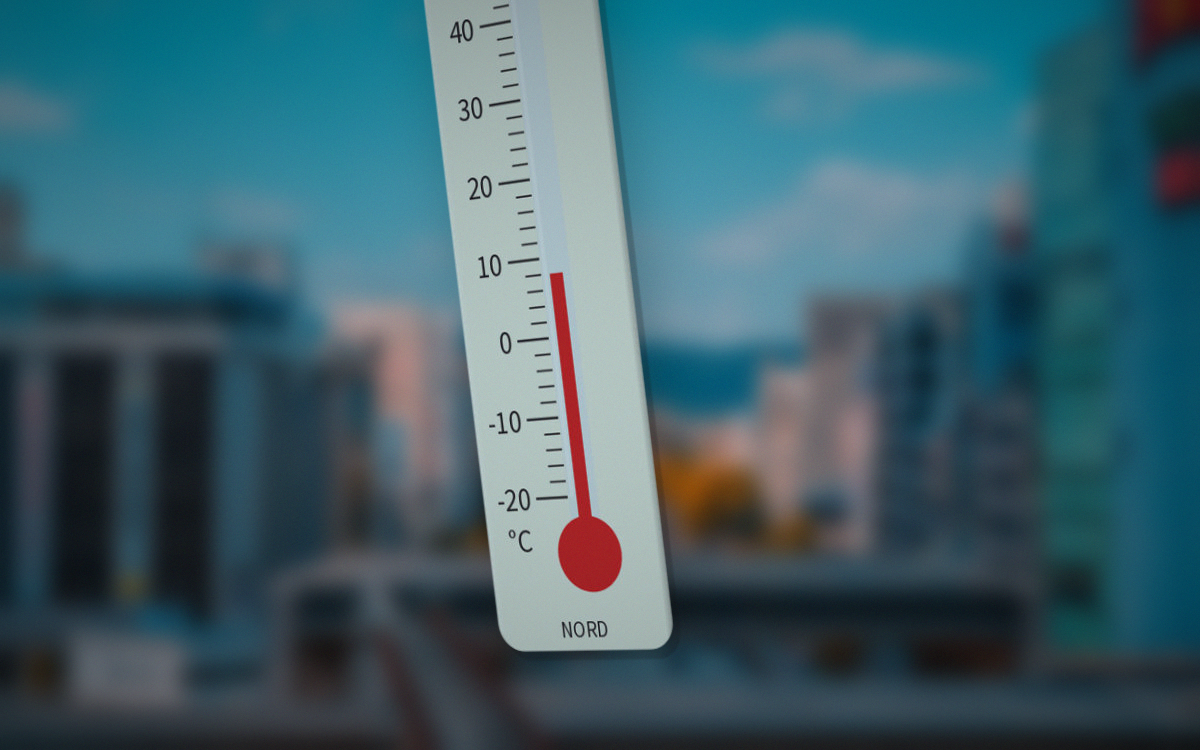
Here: 8
